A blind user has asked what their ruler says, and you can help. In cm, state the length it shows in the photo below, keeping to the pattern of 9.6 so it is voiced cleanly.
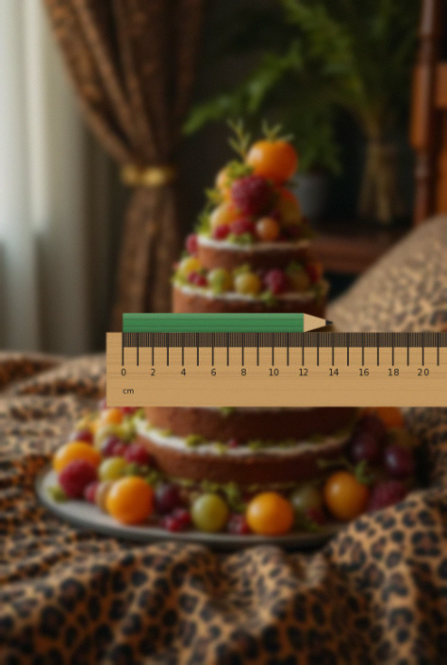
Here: 14
